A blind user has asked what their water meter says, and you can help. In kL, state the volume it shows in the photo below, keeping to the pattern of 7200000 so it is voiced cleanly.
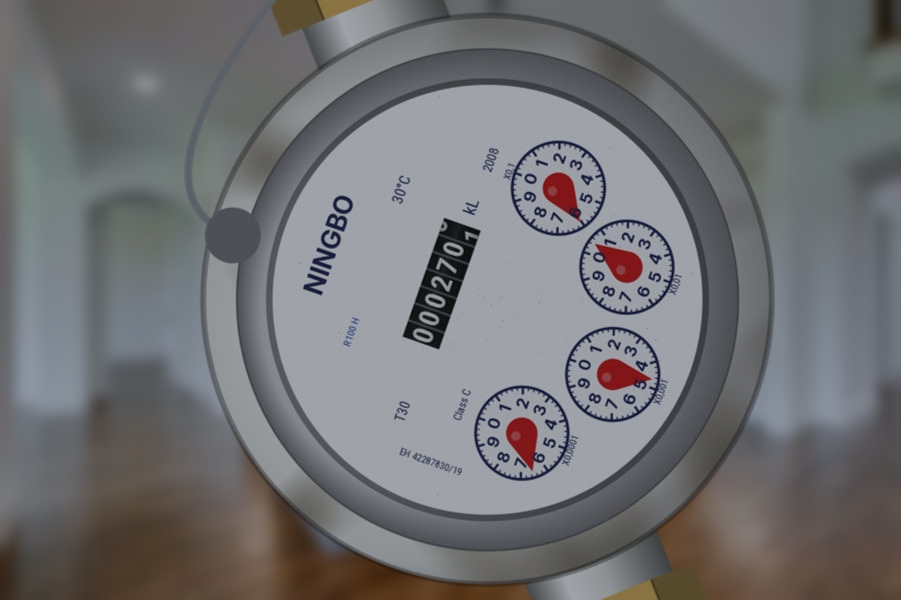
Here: 2700.6046
